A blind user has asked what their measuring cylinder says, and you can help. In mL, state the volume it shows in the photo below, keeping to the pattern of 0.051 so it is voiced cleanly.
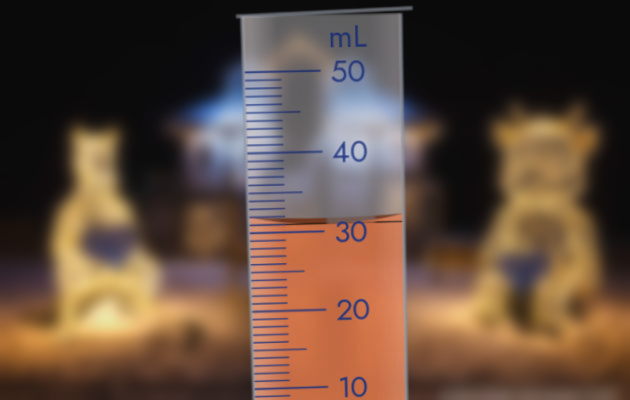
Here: 31
